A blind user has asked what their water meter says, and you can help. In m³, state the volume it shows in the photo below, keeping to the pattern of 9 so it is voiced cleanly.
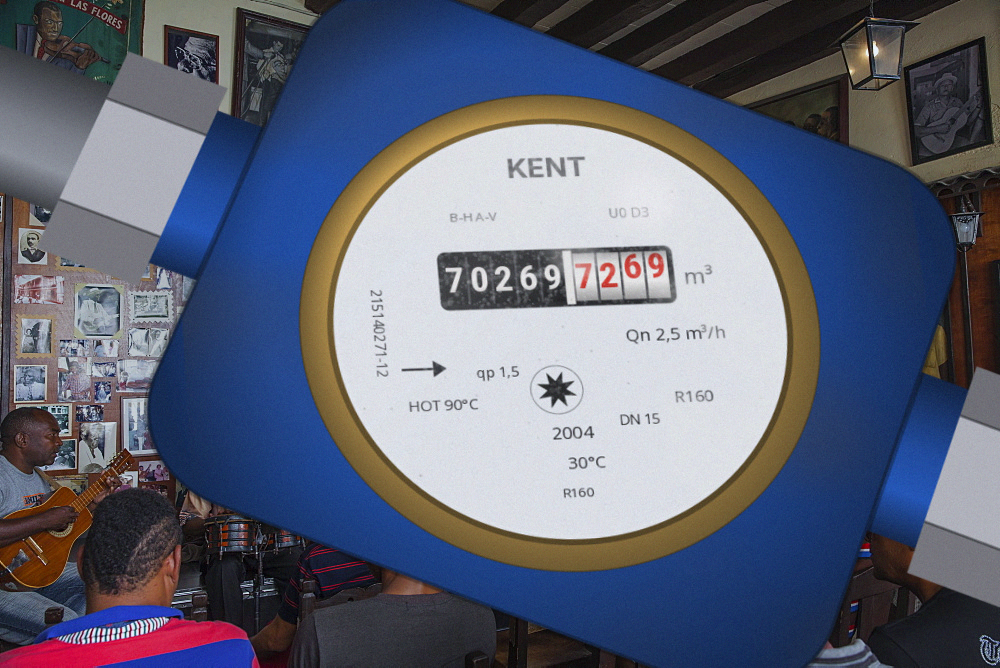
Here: 70269.7269
